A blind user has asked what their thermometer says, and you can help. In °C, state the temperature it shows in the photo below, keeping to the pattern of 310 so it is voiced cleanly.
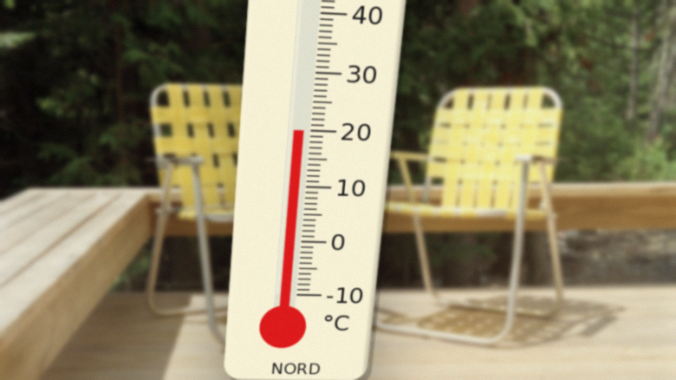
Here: 20
